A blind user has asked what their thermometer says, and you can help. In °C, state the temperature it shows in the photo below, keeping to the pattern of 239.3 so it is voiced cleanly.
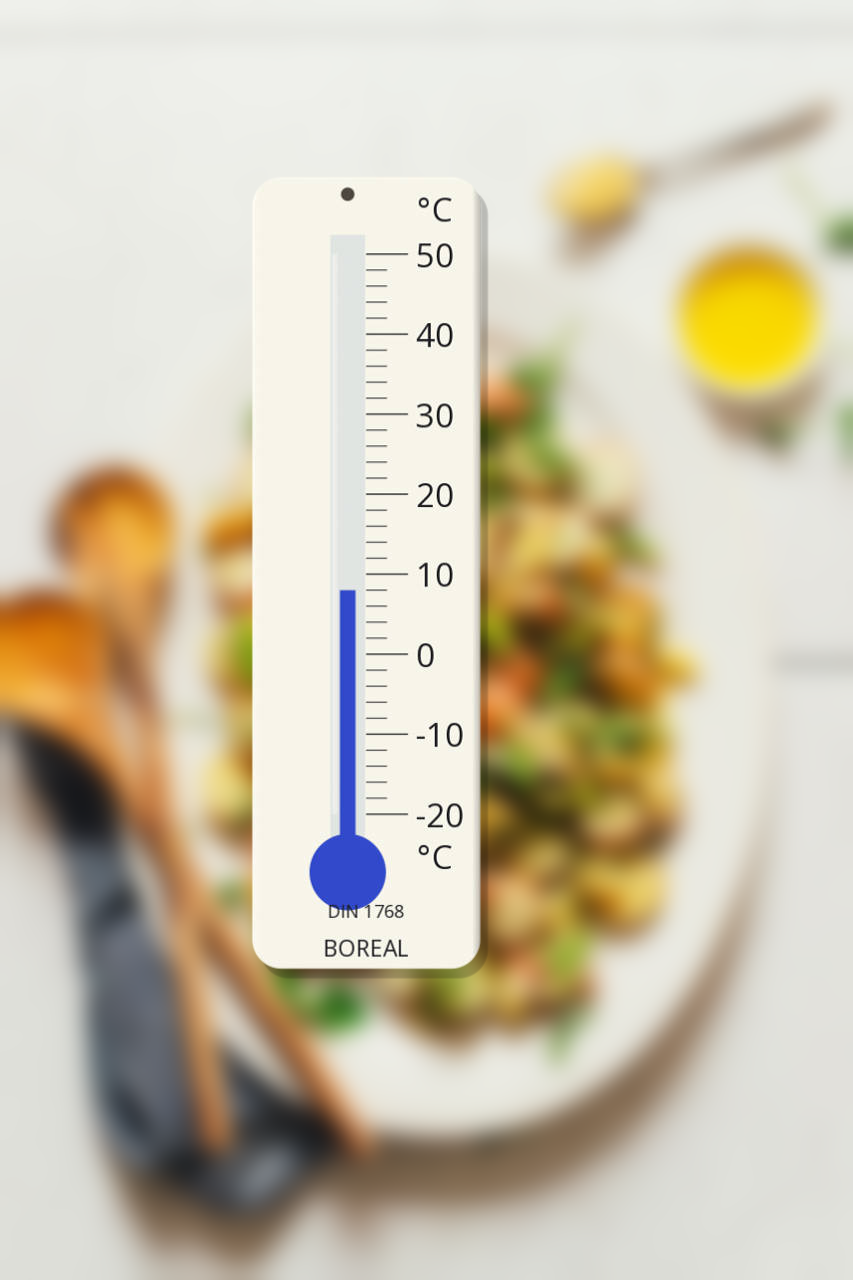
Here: 8
